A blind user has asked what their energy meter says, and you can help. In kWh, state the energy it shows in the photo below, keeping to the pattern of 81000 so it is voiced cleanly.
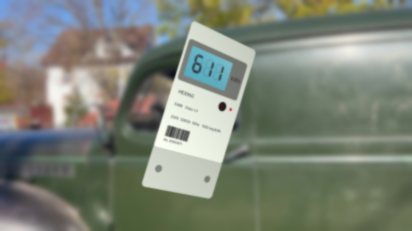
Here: 611
